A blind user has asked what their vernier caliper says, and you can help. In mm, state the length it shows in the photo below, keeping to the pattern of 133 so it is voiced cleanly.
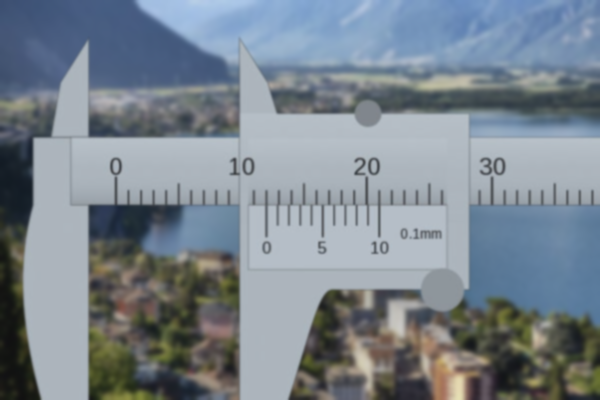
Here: 12.0
